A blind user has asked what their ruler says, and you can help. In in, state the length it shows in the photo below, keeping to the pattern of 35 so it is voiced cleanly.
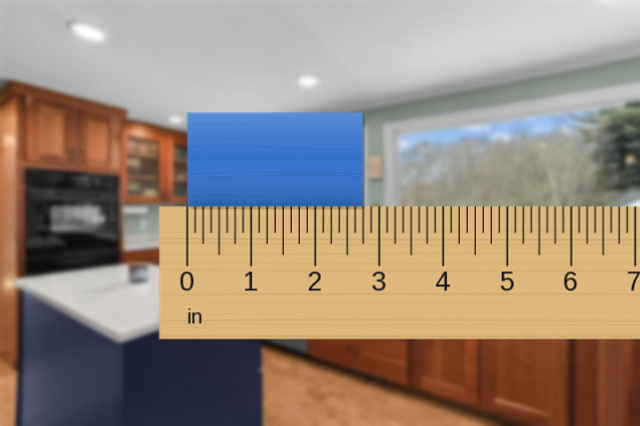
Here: 2.75
